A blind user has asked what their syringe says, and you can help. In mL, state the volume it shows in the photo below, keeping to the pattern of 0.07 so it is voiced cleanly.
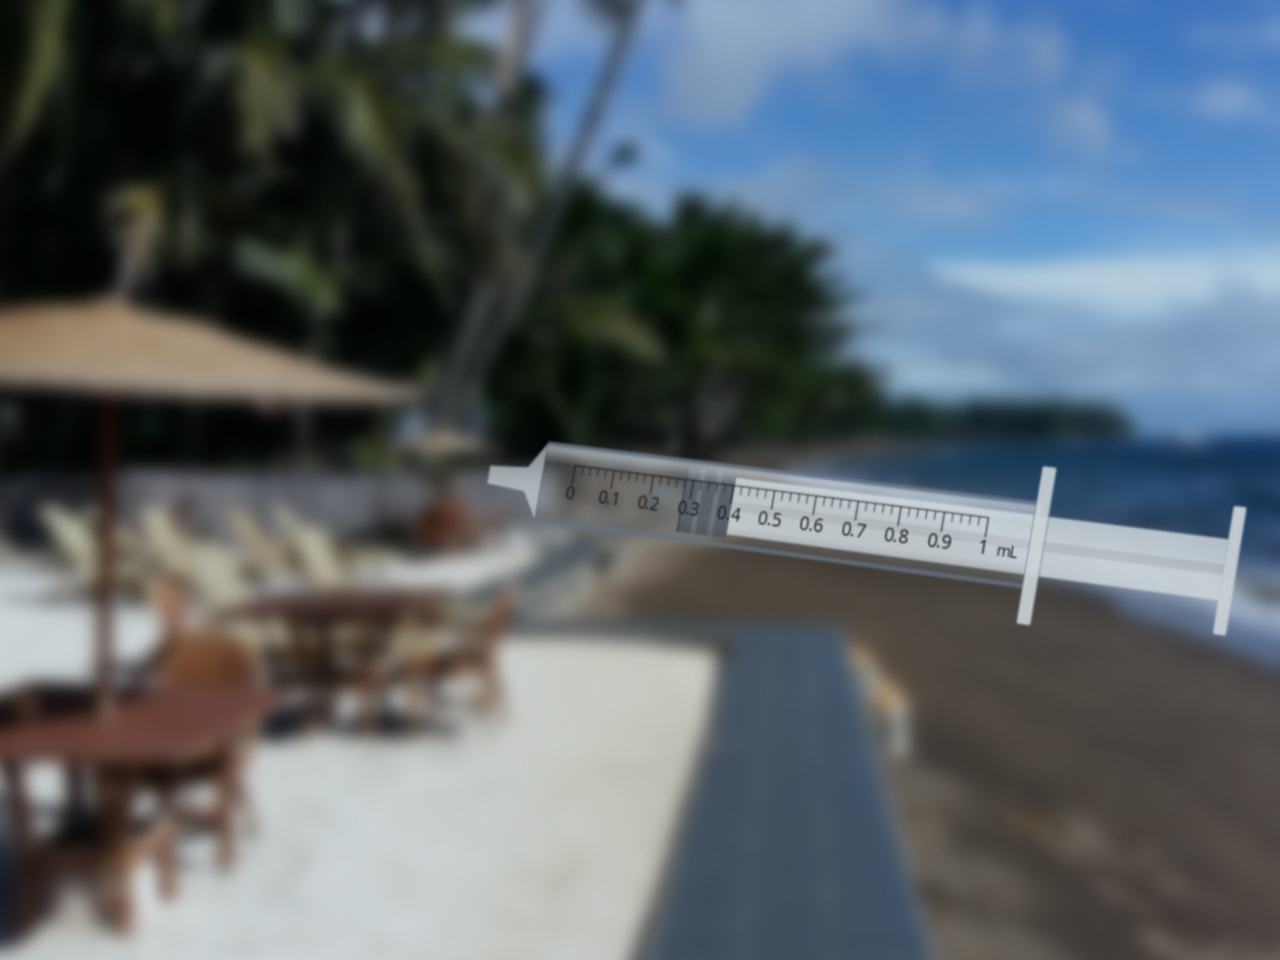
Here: 0.28
